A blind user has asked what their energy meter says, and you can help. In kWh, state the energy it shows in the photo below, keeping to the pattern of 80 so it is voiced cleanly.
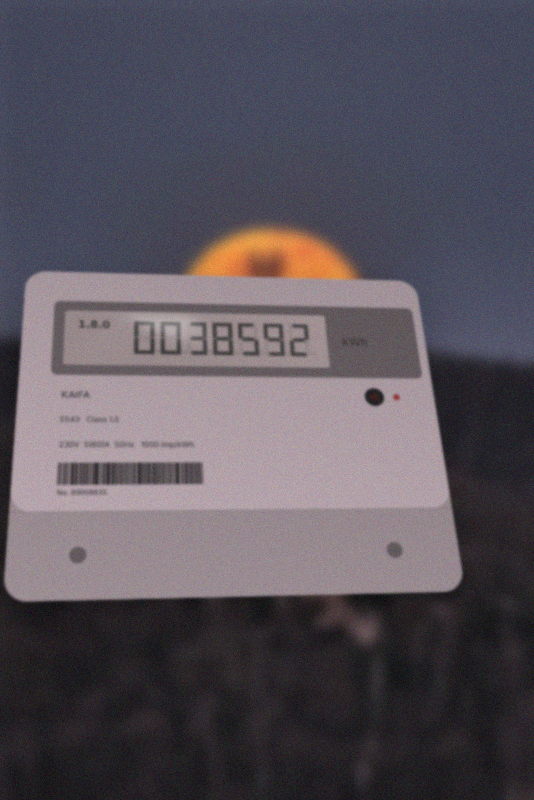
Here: 38592
